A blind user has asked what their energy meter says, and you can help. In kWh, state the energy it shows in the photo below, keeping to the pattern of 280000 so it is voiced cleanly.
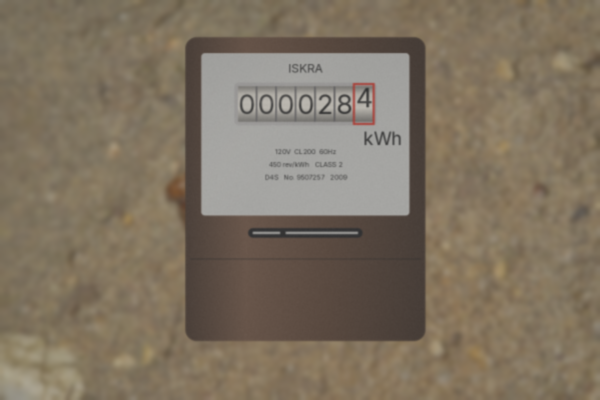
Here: 28.4
